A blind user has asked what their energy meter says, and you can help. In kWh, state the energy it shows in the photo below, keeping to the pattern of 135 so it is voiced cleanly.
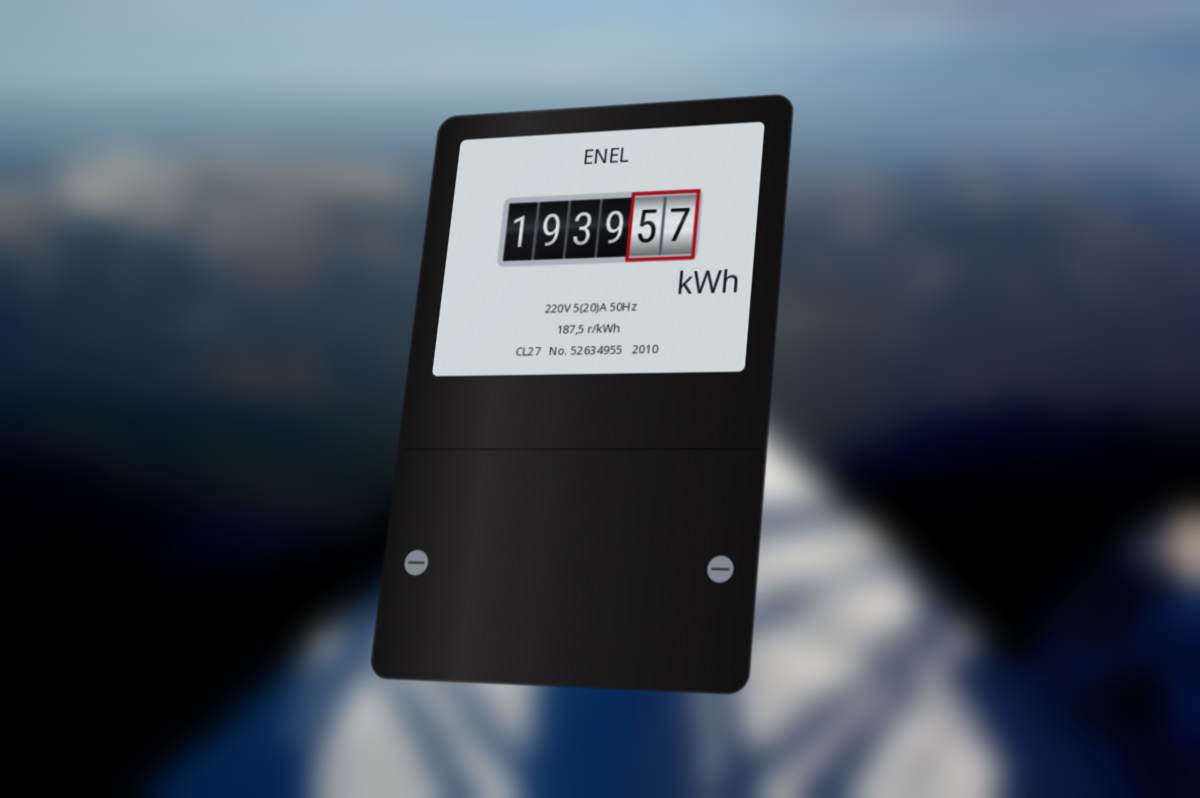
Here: 1939.57
